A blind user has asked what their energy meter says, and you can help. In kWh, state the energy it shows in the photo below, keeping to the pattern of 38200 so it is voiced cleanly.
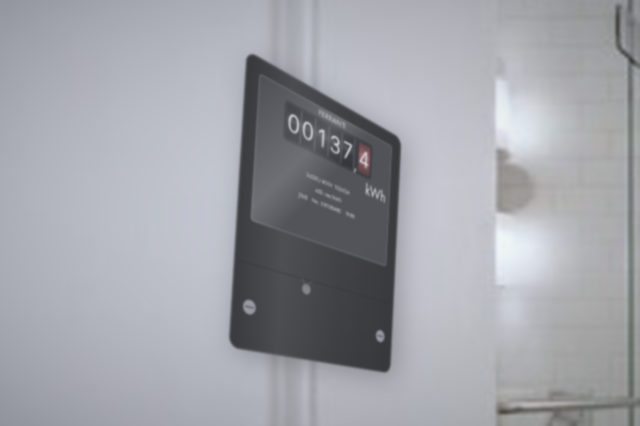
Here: 137.4
